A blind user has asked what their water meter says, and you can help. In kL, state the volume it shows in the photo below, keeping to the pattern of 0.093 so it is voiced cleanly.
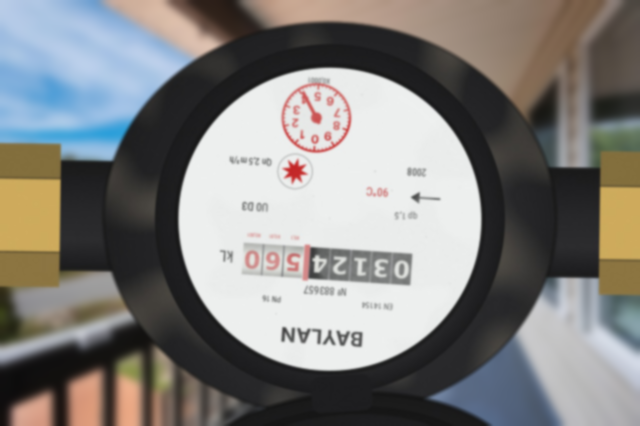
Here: 3124.5604
